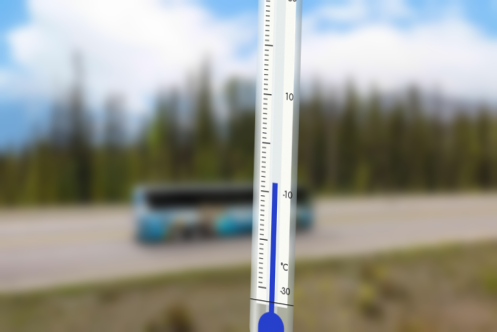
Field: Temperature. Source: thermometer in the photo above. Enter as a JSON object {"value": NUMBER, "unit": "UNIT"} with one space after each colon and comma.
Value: {"value": -8, "unit": "°C"}
